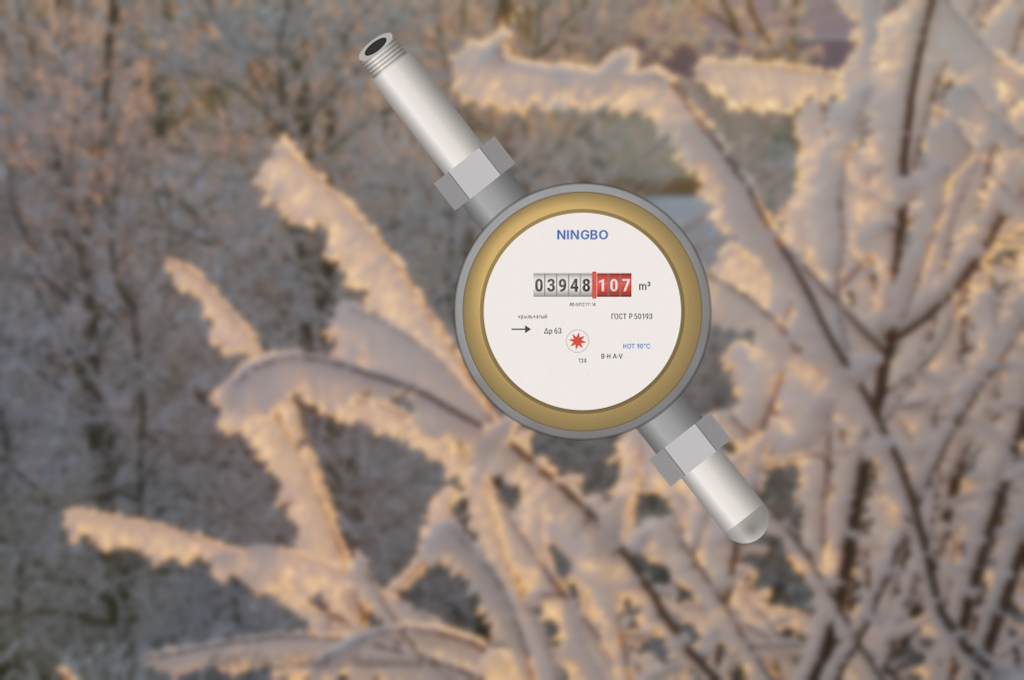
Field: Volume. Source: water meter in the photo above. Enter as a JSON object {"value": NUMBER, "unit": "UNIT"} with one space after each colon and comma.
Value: {"value": 3948.107, "unit": "m³"}
